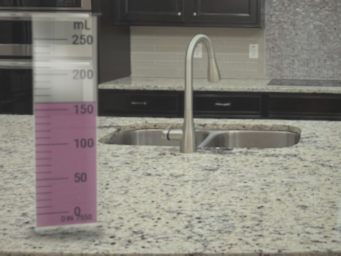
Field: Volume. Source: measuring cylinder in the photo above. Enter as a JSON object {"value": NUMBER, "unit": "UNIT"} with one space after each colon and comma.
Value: {"value": 160, "unit": "mL"}
